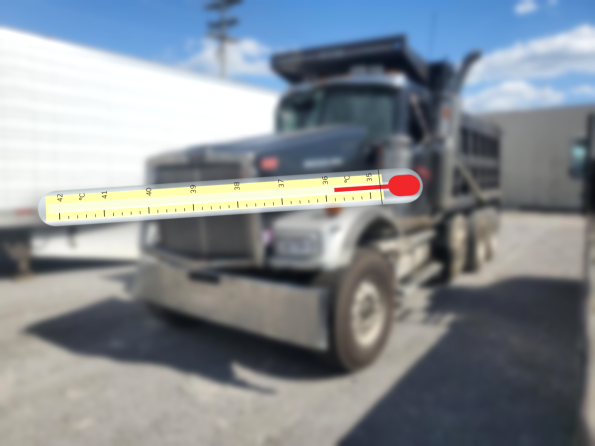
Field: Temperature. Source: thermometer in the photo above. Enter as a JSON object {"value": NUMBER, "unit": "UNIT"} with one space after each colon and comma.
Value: {"value": 35.8, "unit": "°C"}
